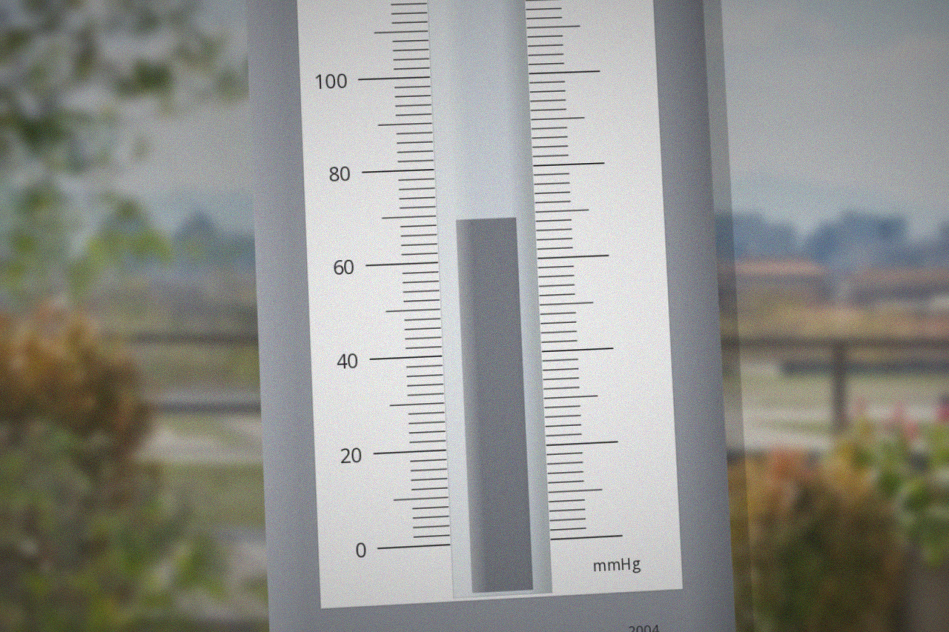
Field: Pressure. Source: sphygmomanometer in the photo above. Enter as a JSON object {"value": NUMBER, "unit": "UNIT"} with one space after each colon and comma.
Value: {"value": 69, "unit": "mmHg"}
